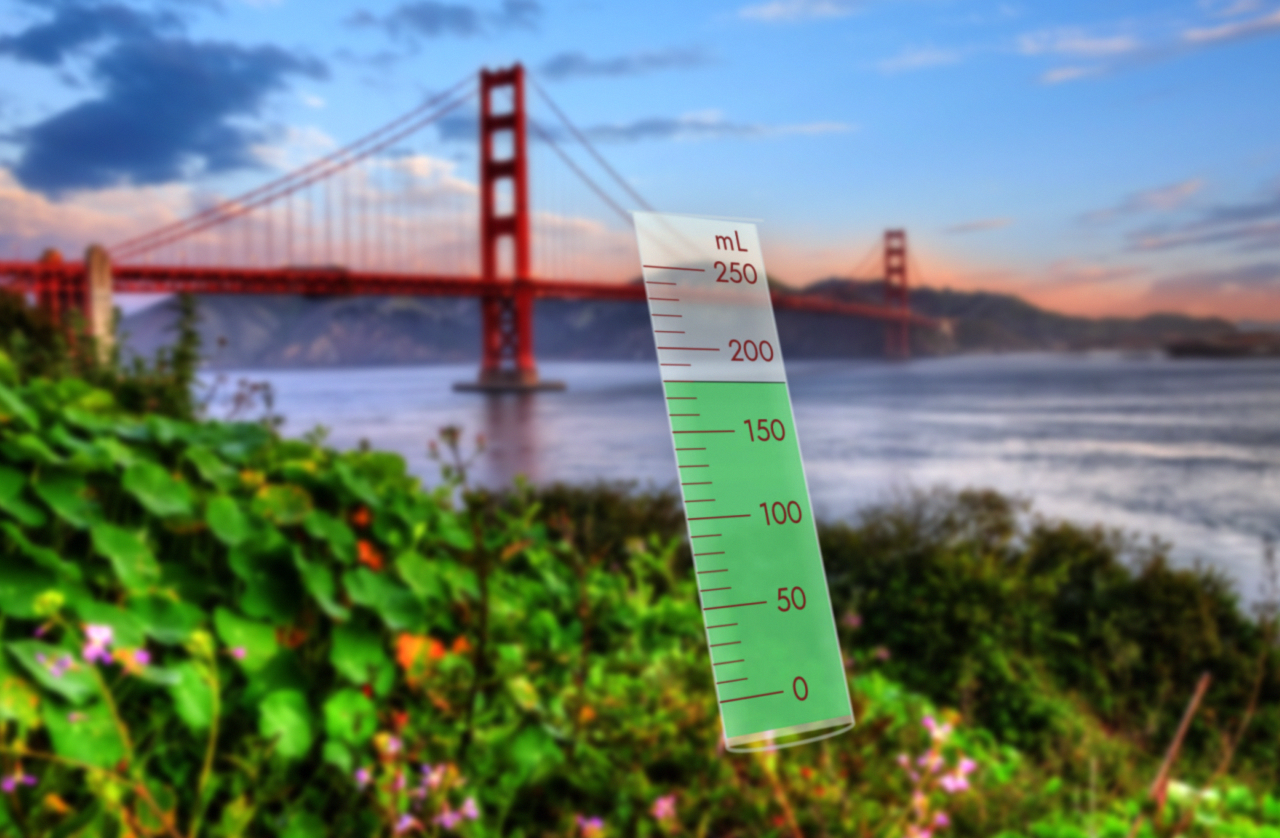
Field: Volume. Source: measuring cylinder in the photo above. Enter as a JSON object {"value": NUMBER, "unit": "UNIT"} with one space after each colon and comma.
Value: {"value": 180, "unit": "mL"}
